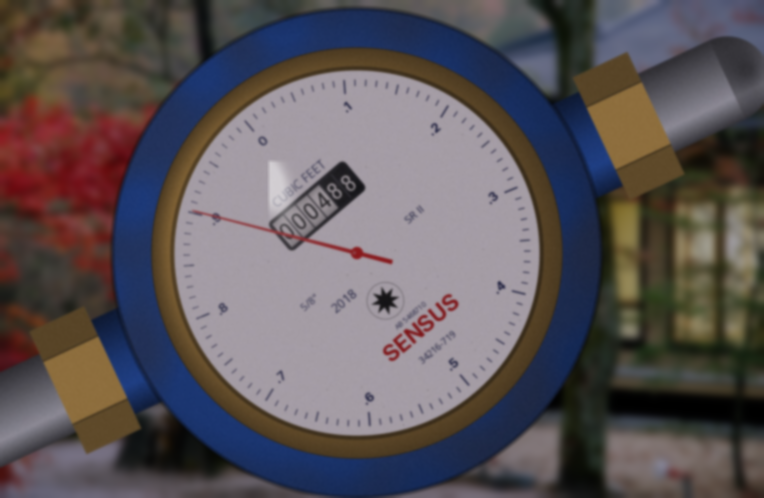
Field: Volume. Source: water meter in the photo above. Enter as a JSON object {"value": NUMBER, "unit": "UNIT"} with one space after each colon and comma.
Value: {"value": 487.90, "unit": "ft³"}
